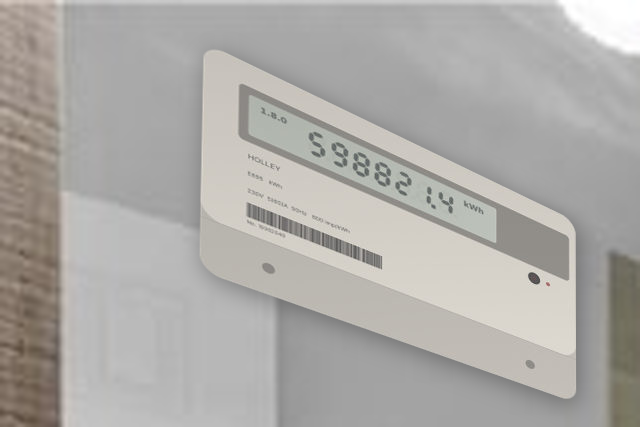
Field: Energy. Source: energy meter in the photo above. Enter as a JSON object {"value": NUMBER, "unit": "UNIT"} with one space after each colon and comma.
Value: {"value": 598821.4, "unit": "kWh"}
